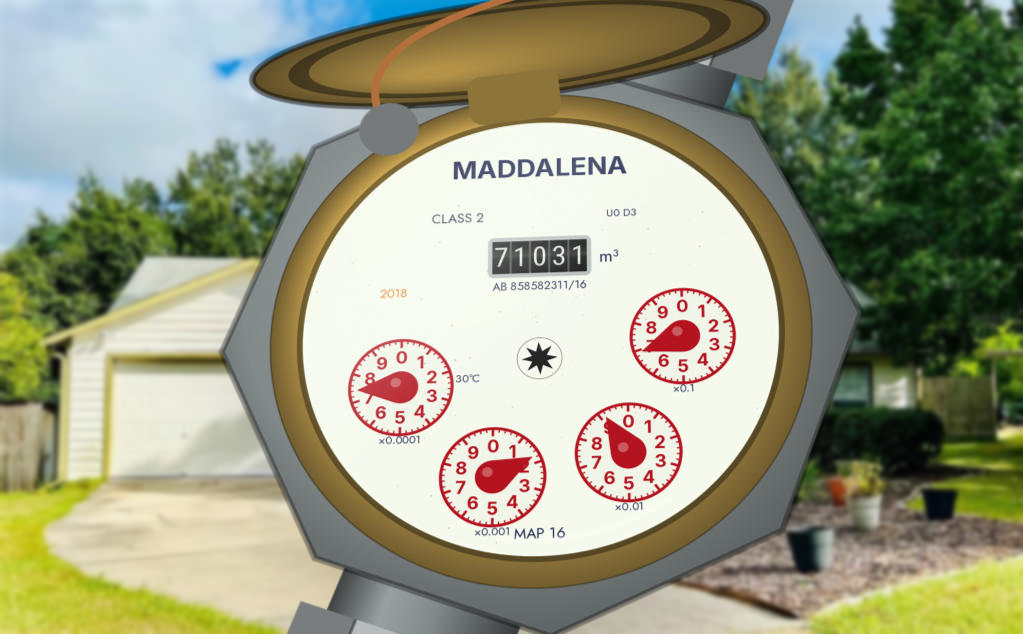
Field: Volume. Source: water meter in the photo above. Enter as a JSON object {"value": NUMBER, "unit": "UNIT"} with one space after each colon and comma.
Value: {"value": 71031.6917, "unit": "m³"}
